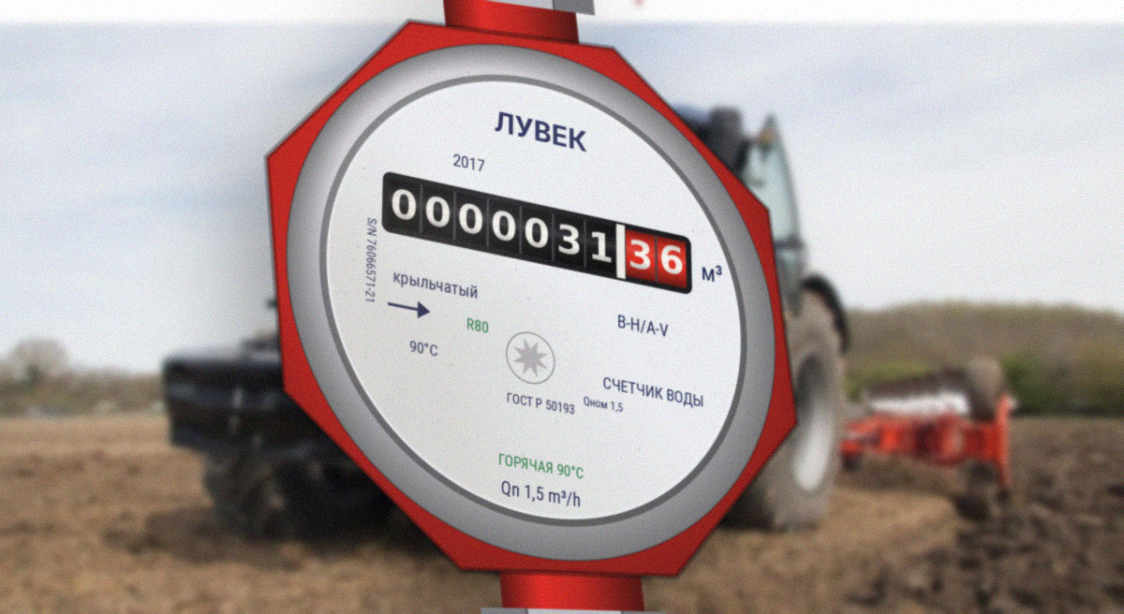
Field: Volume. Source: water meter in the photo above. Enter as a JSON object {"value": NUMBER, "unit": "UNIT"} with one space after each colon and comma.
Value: {"value": 31.36, "unit": "m³"}
